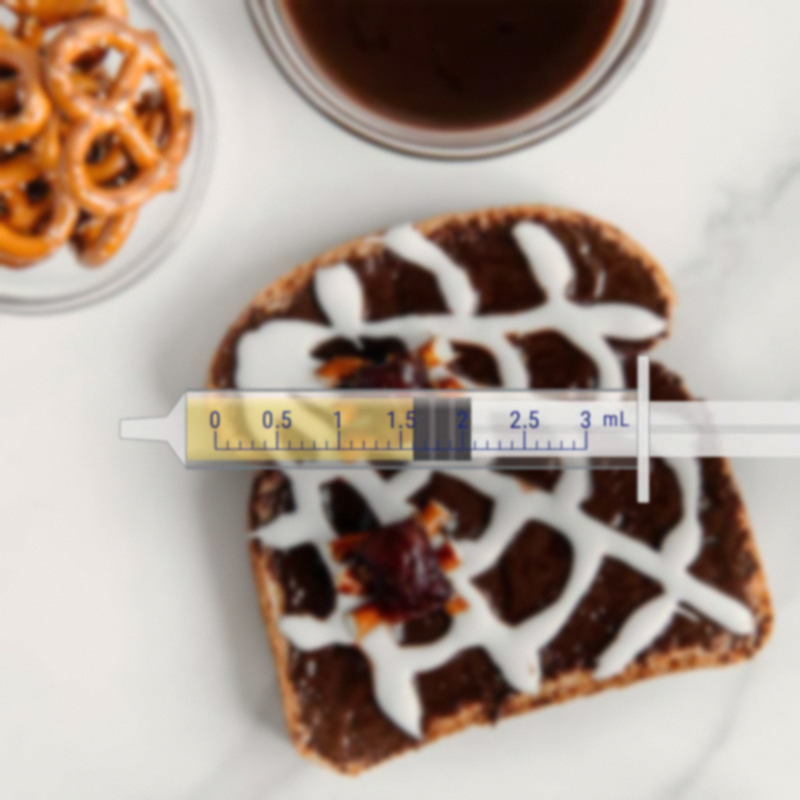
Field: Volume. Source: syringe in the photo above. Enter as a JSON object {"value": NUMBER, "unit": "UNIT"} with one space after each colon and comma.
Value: {"value": 1.6, "unit": "mL"}
